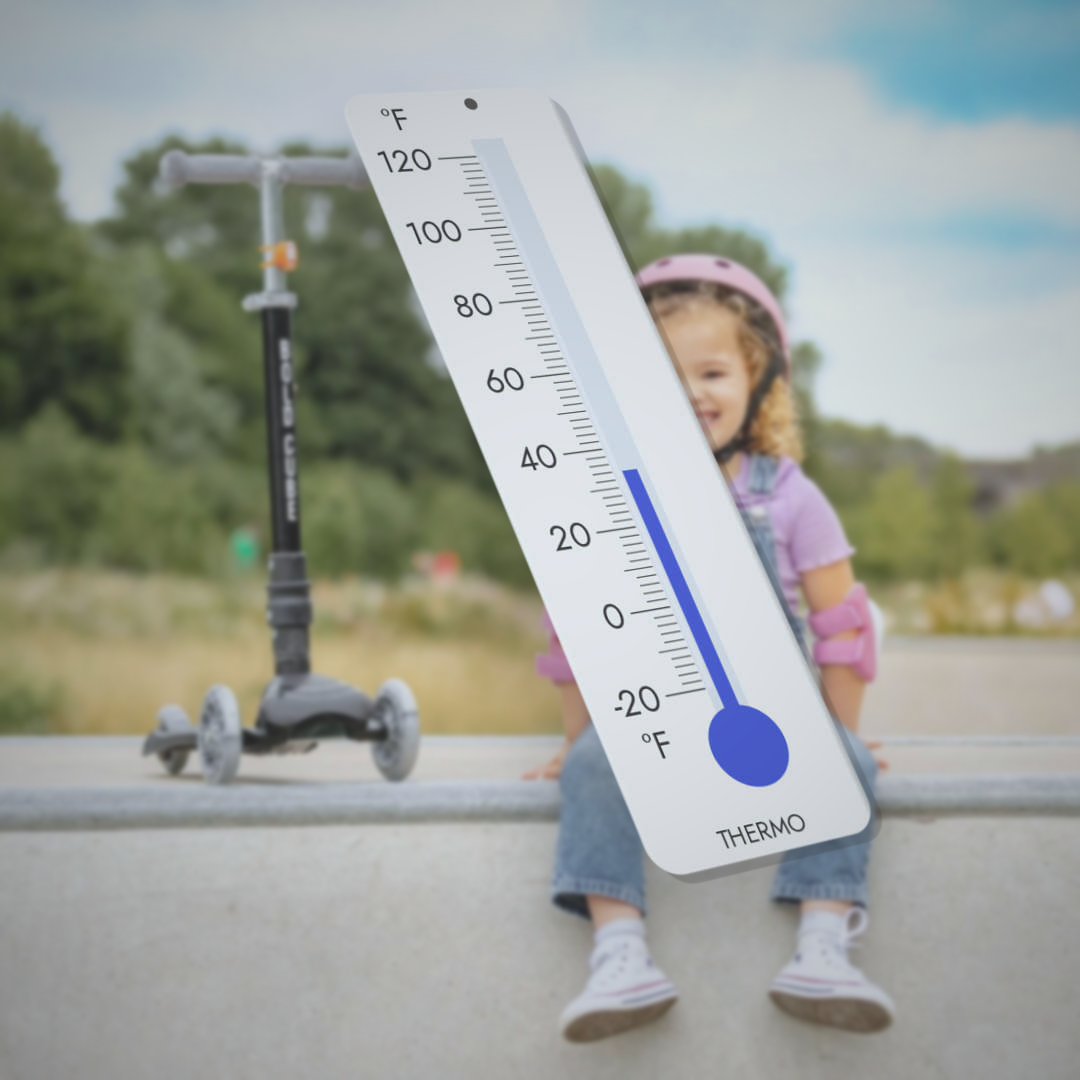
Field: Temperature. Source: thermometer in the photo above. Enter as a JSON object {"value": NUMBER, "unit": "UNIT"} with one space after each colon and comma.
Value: {"value": 34, "unit": "°F"}
